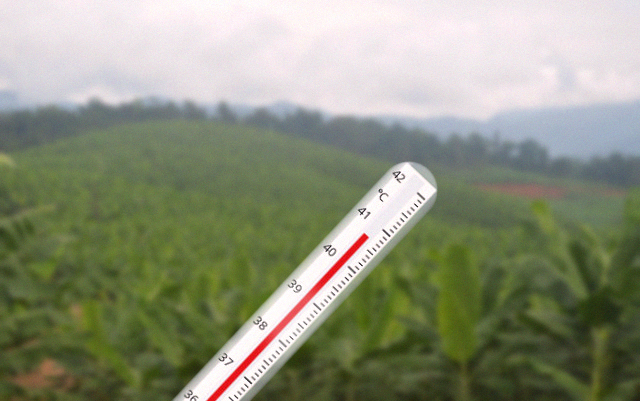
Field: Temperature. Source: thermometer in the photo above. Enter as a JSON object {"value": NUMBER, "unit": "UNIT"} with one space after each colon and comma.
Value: {"value": 40.7, "unit": "°C"}
